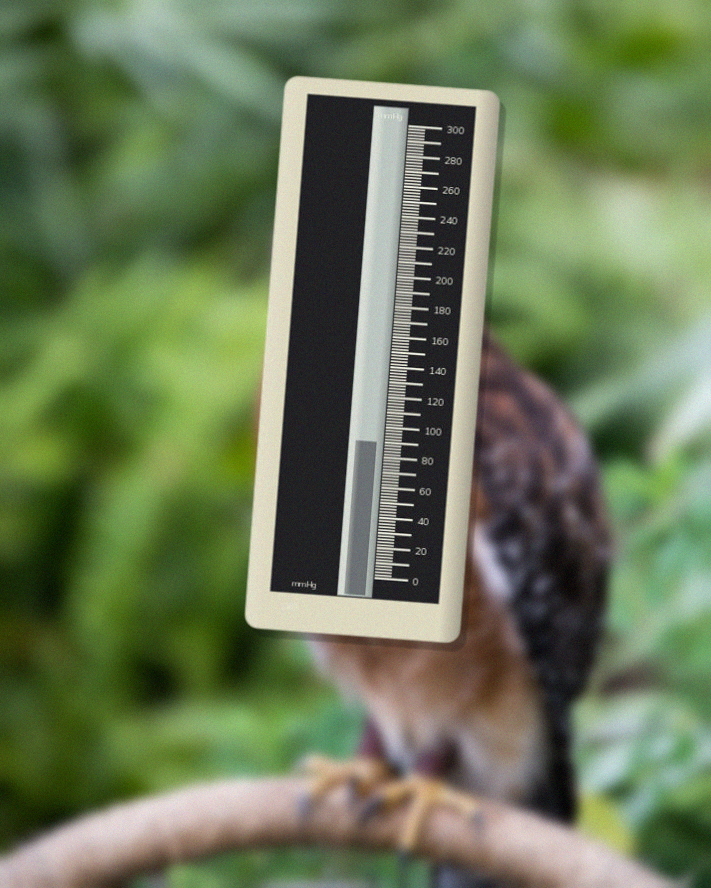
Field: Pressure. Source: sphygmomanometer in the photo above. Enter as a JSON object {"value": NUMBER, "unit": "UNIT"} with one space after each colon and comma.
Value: {"value": 90, "unit": "mmHg"}
